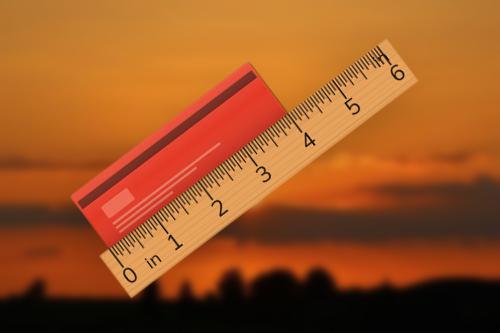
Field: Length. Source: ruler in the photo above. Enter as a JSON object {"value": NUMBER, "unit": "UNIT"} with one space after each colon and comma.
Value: {"value": 4, "unit": "in"}
